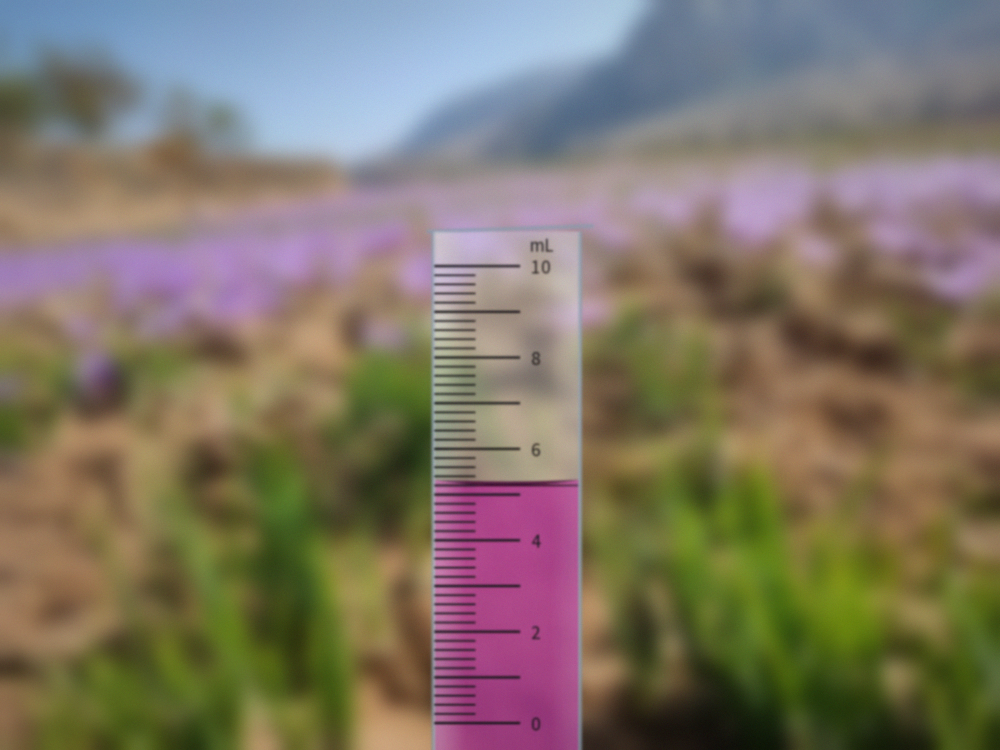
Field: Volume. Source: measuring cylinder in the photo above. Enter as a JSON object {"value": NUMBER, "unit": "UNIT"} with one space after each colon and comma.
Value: {"value": 5.2, "unit": "mL"}
